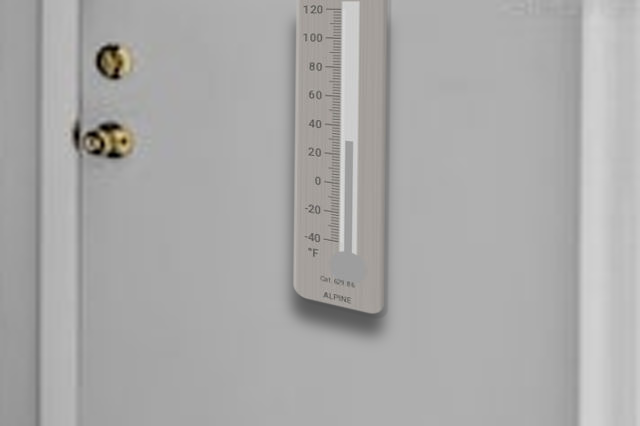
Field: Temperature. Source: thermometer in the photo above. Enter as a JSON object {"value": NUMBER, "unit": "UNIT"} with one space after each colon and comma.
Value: {"value": 30, "unit": "°F"}
